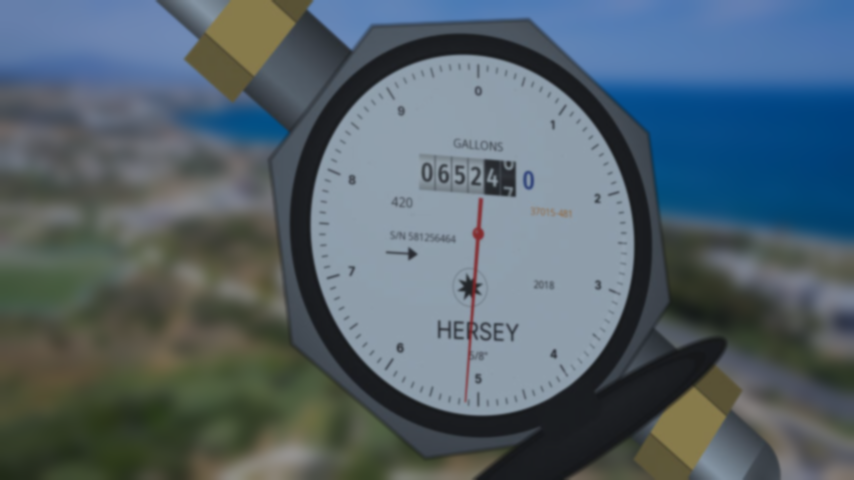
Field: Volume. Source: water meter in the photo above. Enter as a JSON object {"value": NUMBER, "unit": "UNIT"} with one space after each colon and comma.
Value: {"value": 652465.1, "unit": "gal"}
